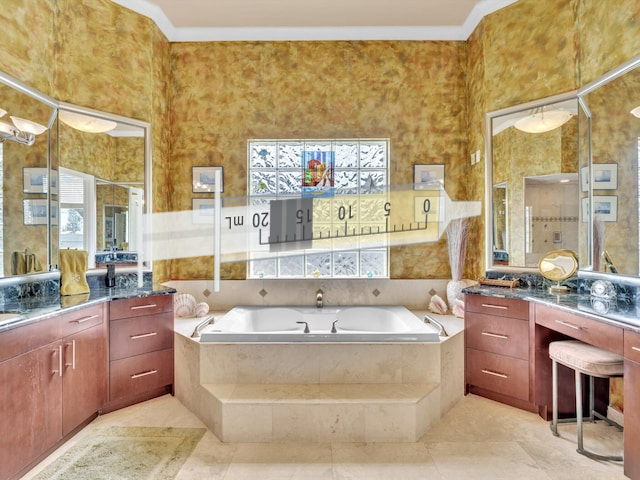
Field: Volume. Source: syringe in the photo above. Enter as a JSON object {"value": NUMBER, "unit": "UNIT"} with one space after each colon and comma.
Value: {"value": 14, "unit": "mL"}
